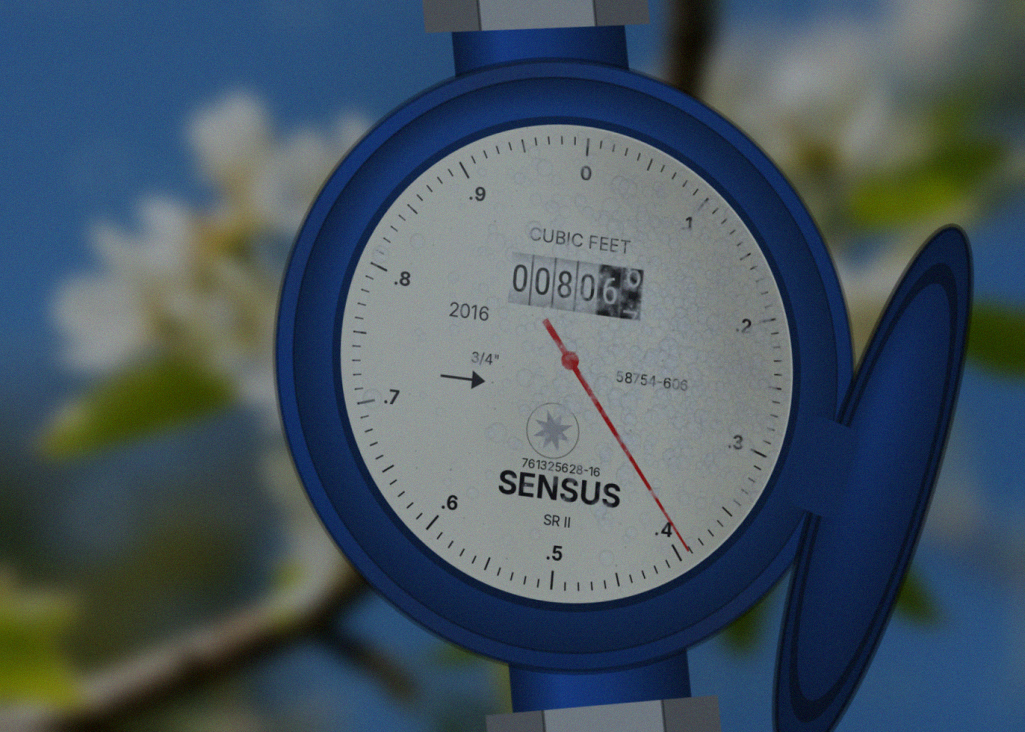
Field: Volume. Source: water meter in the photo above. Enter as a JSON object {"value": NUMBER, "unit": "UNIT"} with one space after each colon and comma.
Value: {"value": 8066.39, "unit": "ft³"}
